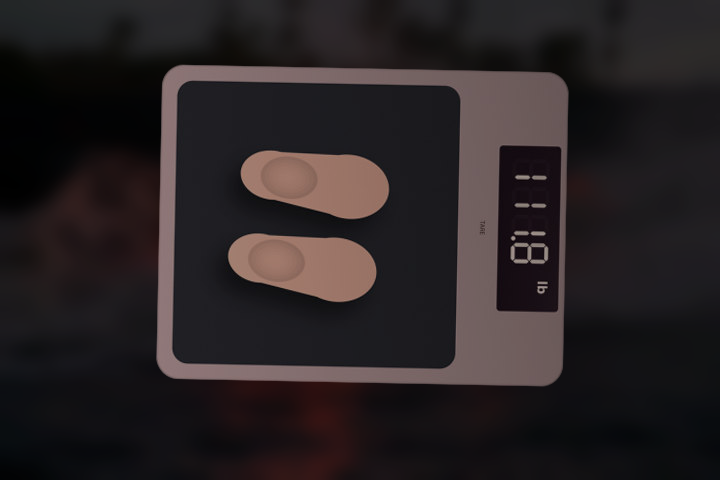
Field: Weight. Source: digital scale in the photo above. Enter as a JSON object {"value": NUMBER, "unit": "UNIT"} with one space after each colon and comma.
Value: {"value": 111.8, "unit": "lb"}
